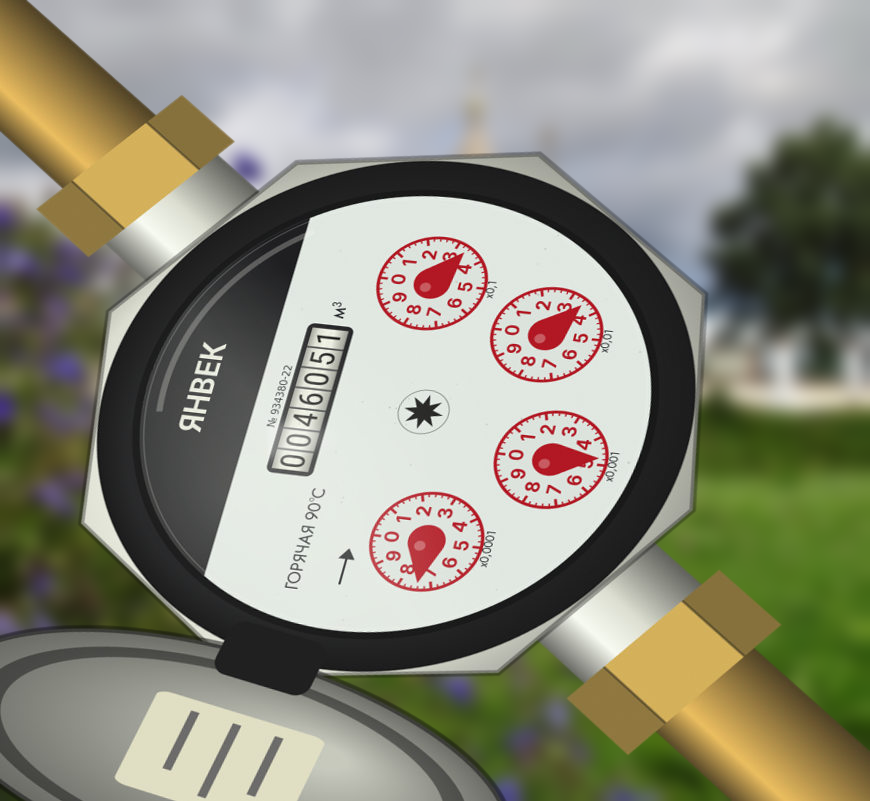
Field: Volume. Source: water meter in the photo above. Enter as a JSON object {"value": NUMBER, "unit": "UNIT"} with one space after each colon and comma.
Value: {"value": 46051.3347, "unit": "m³"}
